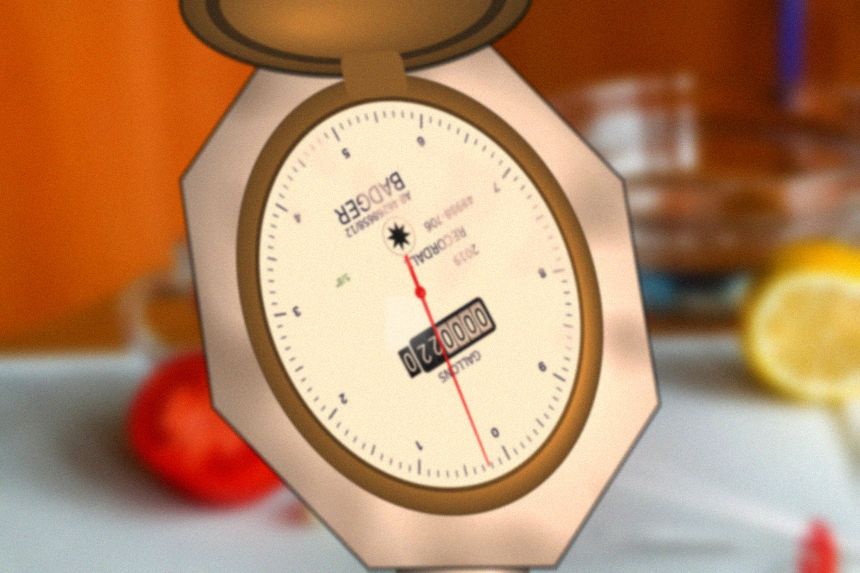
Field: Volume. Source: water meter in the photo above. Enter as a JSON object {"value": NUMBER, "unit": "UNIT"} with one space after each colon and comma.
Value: {"value": 220.2, "unit": "gal"}
